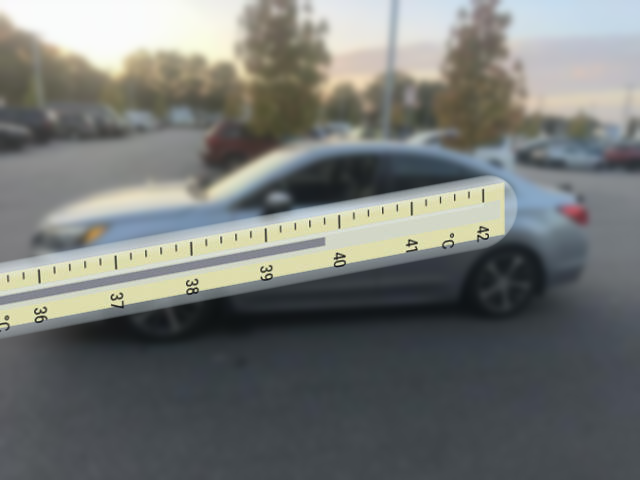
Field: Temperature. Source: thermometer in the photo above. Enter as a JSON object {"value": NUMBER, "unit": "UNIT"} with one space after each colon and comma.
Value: {"value": 39.8, "unit": "°C"}
